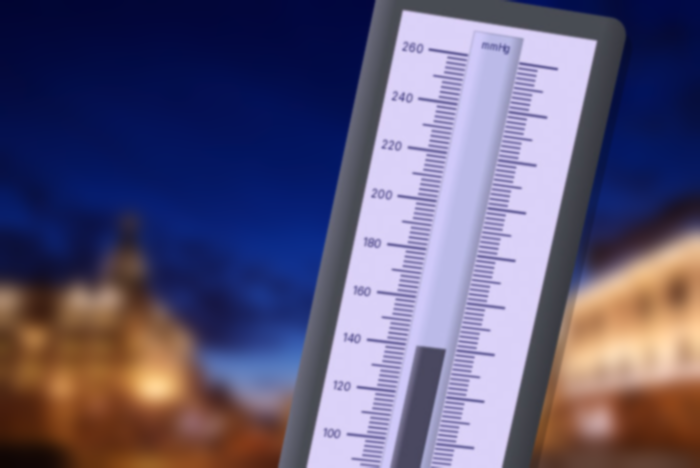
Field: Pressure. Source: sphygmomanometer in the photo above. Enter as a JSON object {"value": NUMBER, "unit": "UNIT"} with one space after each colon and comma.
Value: {"value": 140, "unit": "mmHg"}
